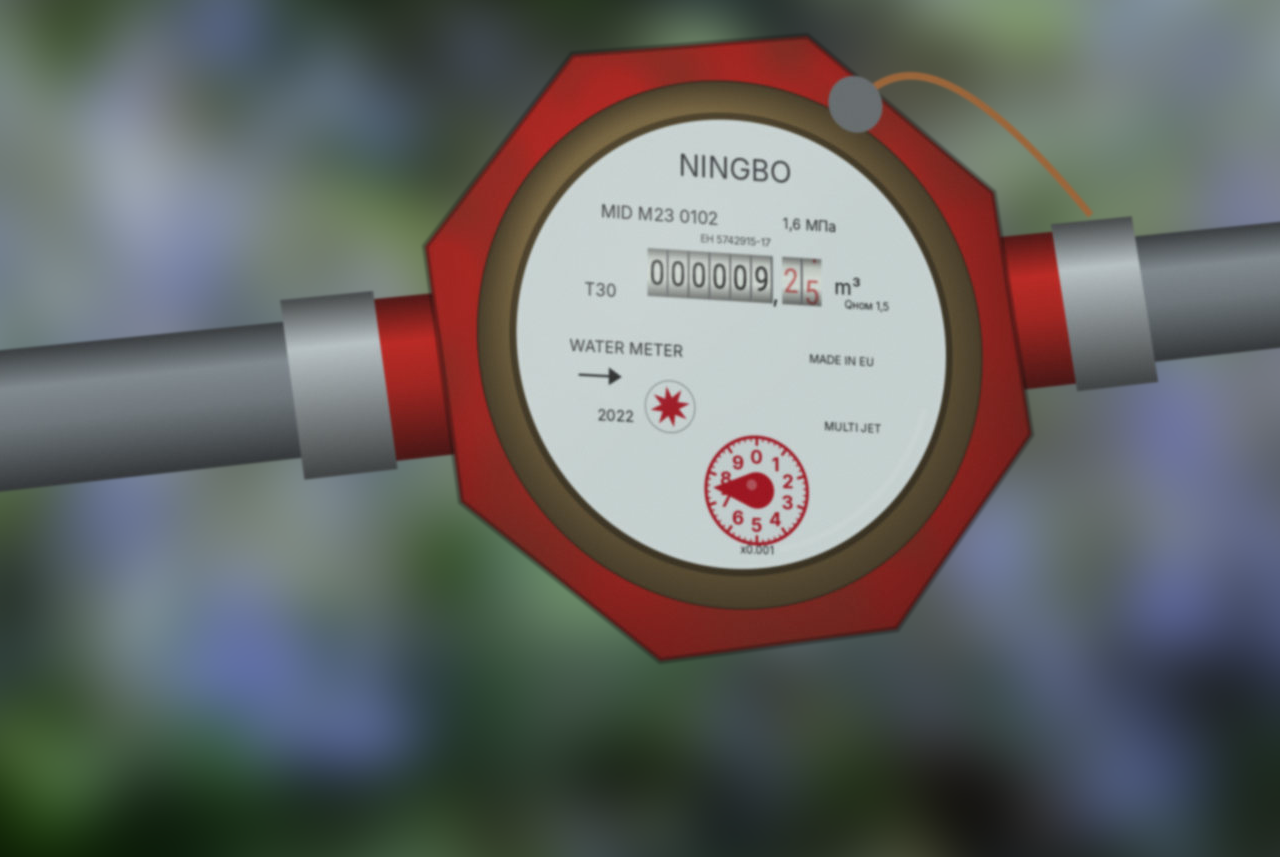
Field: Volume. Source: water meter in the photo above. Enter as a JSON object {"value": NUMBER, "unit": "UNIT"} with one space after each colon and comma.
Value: {"value": 9.247, "unit": "m³"}
